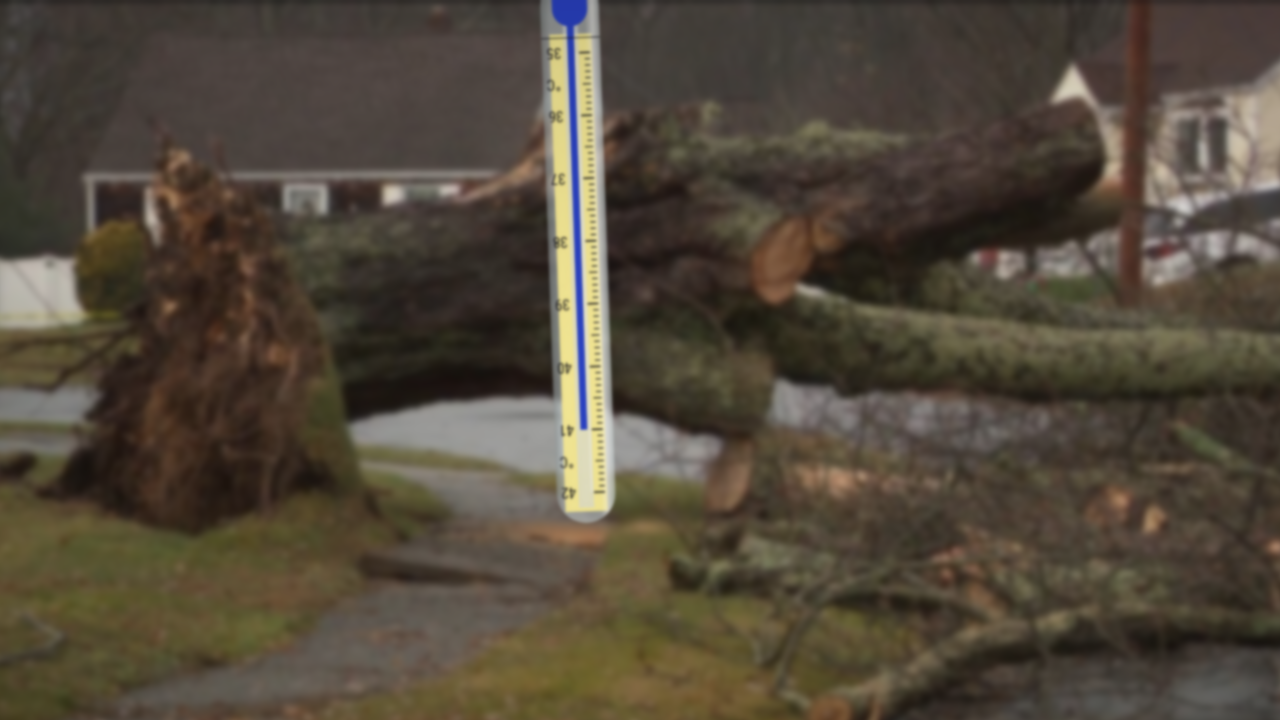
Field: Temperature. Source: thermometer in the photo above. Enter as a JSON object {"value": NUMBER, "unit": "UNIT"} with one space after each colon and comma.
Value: {"value": 41, "unit": "°C"}
